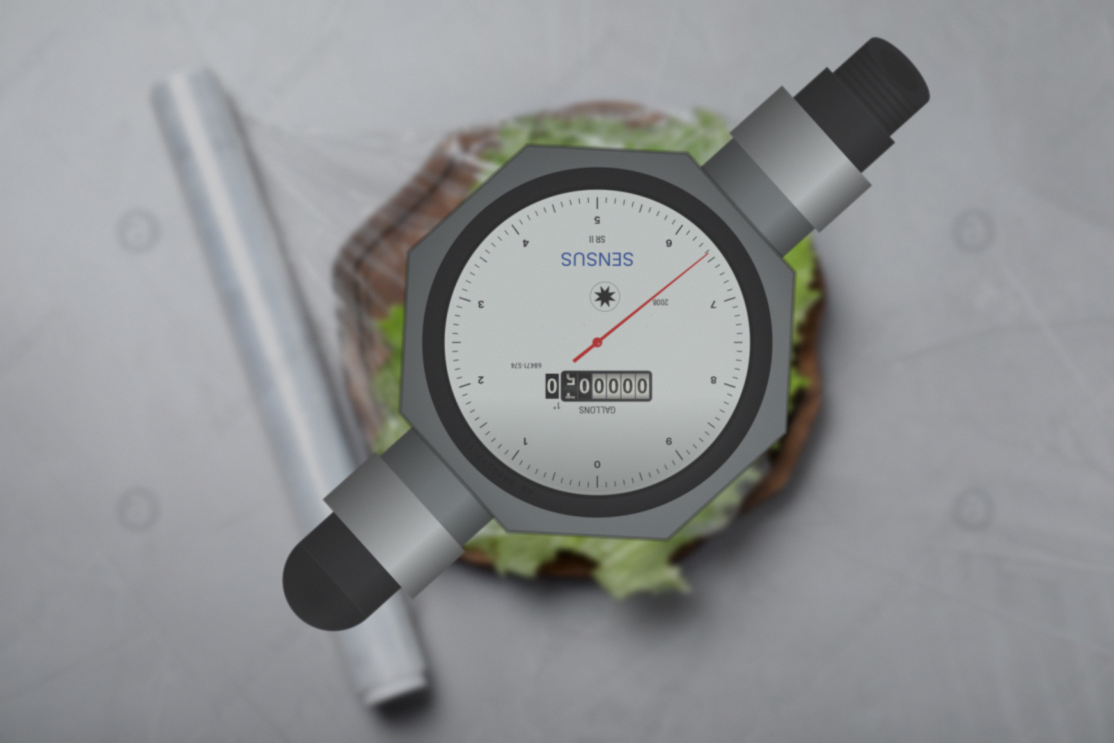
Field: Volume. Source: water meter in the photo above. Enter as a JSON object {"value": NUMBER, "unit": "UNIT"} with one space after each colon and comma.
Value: {"value": 46.4, "unit": "gal"}
